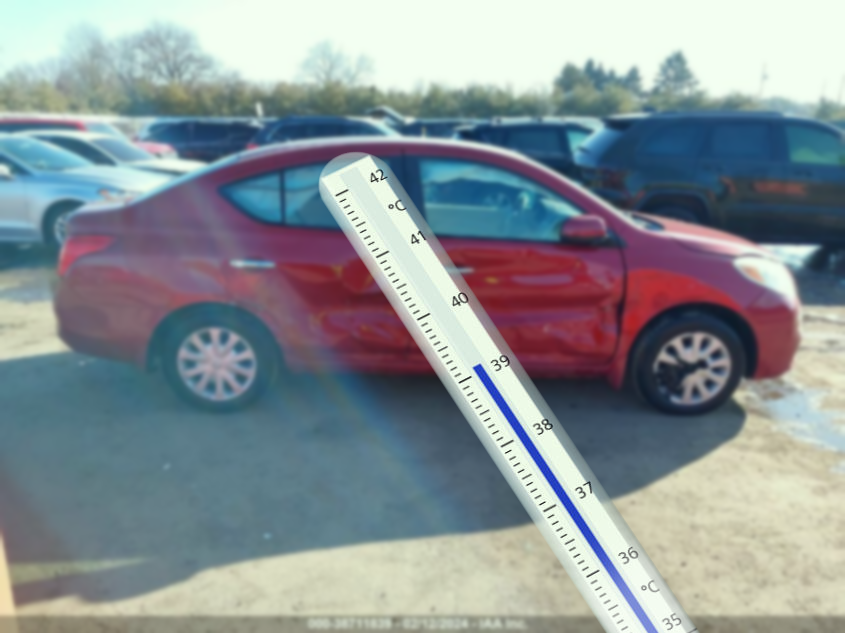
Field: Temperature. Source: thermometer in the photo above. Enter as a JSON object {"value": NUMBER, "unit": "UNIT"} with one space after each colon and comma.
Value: {"value": 39.1, "unit": "°C"}
